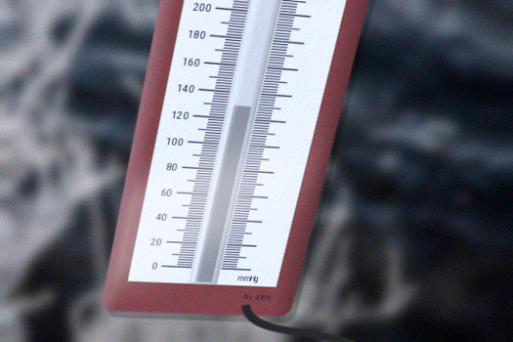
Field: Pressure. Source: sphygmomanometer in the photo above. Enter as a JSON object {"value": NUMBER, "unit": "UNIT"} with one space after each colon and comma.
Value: {"value": 130, "unit": "mmHg"}
